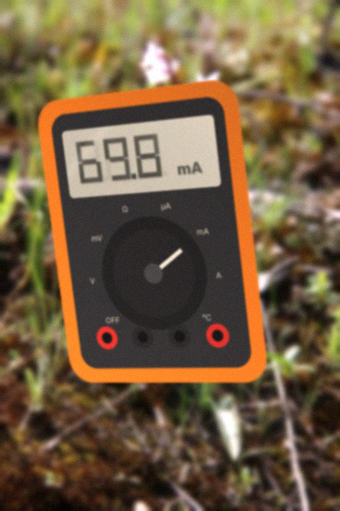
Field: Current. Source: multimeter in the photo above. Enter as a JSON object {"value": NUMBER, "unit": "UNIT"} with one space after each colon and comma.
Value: {"value": 69.8, "unit": "mA"}
